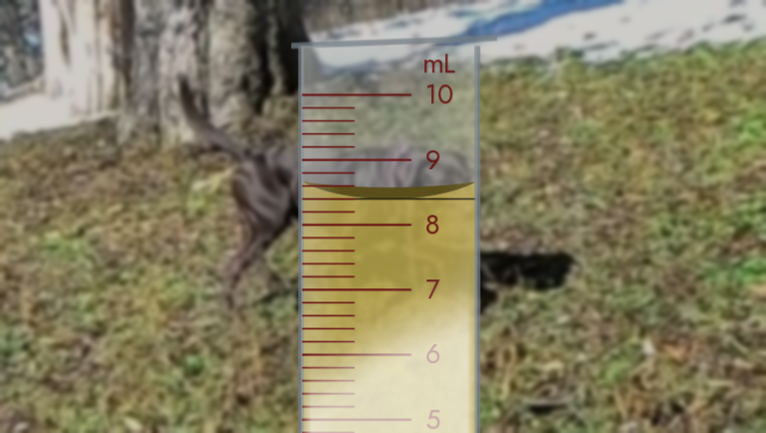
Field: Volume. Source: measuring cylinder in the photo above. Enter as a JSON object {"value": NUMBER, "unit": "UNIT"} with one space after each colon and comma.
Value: {"value": 8.4, "unit": "mL"}
